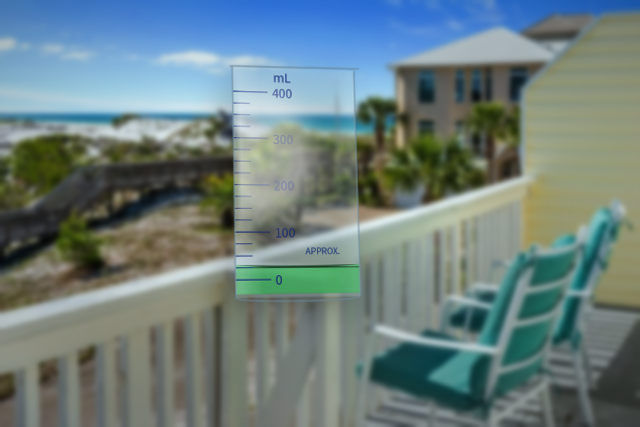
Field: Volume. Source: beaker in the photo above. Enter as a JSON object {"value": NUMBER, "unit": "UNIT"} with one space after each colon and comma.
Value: {"value": 25, "unit": "mL"}
